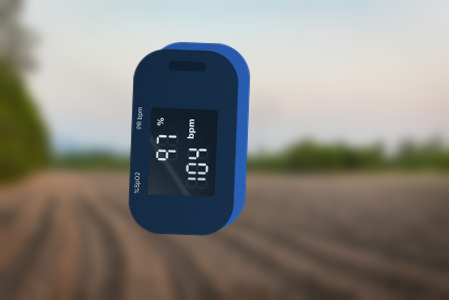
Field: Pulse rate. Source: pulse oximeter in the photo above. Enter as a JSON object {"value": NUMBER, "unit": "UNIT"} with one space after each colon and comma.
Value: {"value": 104, "unit": "bpm"}
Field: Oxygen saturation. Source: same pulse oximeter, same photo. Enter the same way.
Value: {"value": 97, "unit": "%"}
